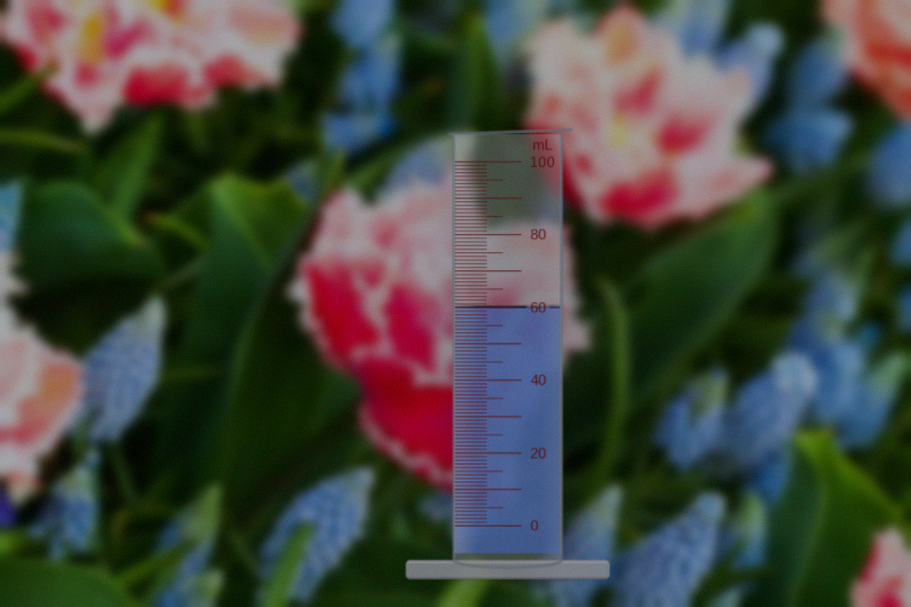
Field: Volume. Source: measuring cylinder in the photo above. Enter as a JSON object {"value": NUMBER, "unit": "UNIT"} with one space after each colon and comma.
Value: {"value": 60, "unit": "mL"}
